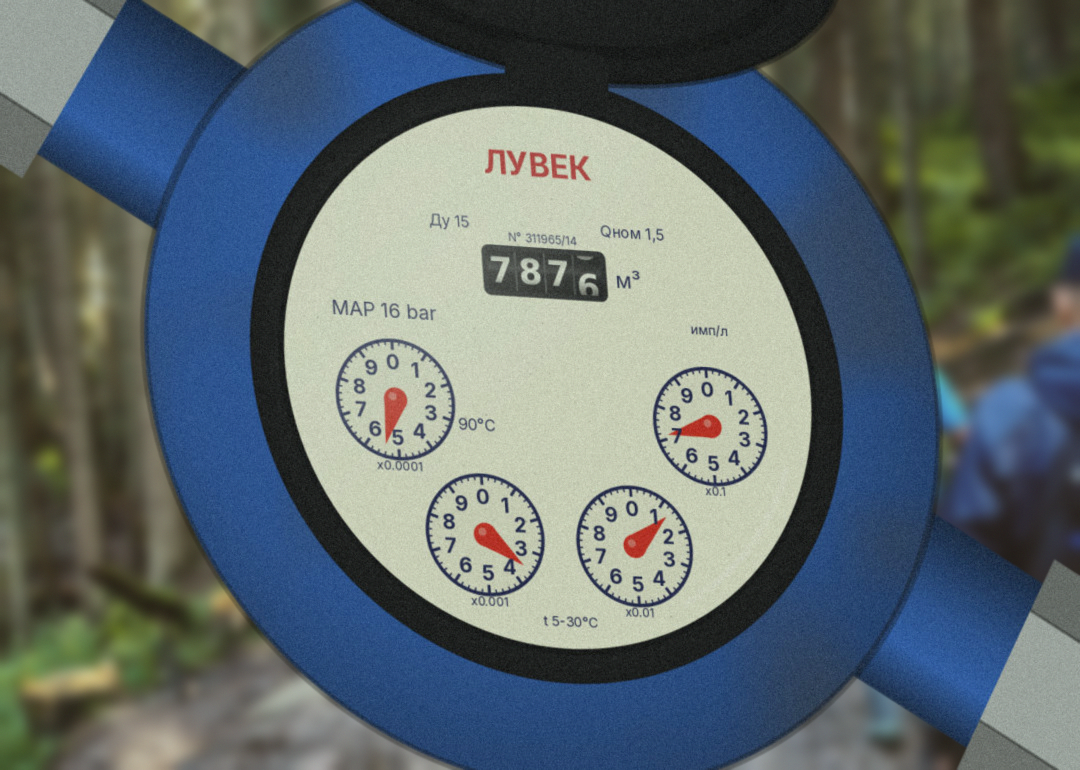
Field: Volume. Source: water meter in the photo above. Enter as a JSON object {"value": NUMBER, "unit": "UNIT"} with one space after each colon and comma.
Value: {"value": 7875.7135, "unit": "m³"}
